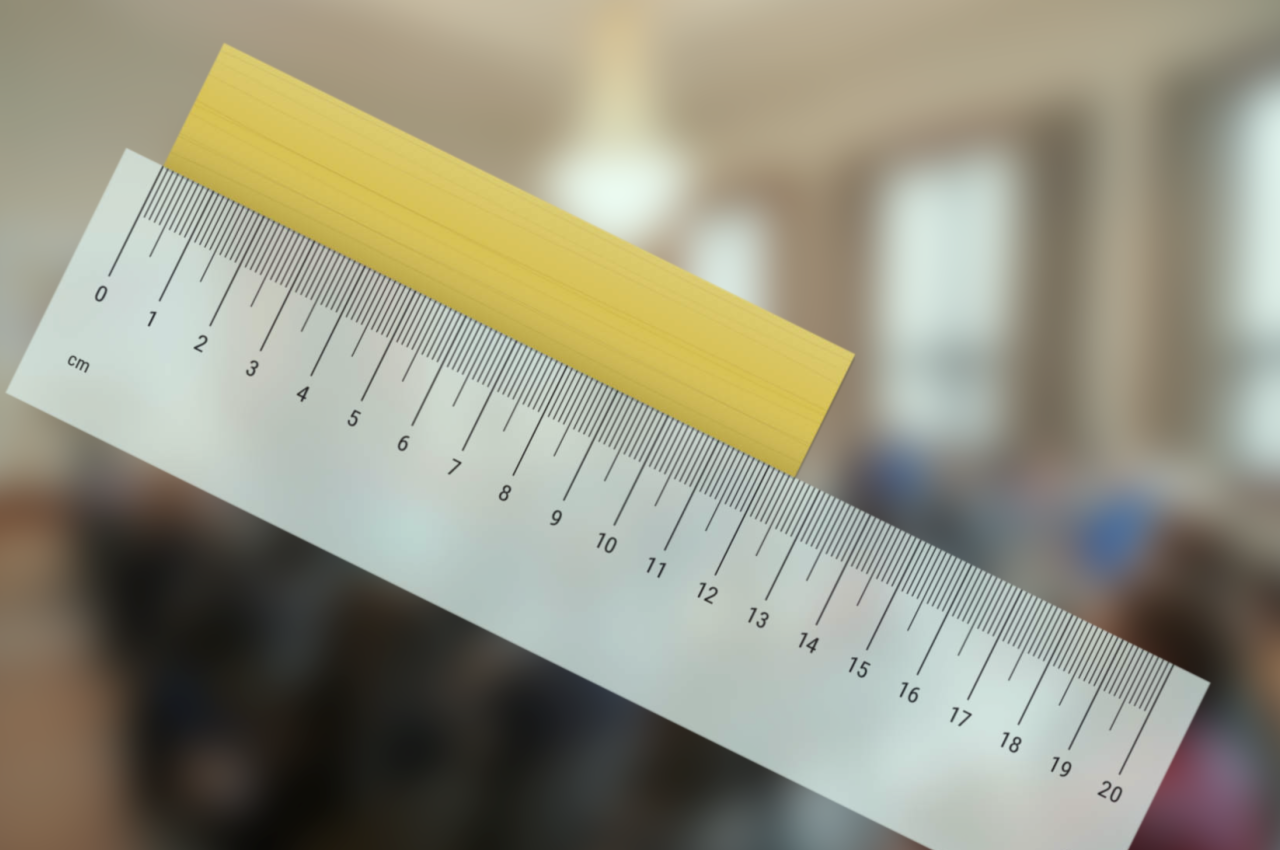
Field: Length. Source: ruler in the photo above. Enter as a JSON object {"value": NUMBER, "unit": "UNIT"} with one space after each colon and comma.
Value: {"value": 12.5, "unit": "cm"}
